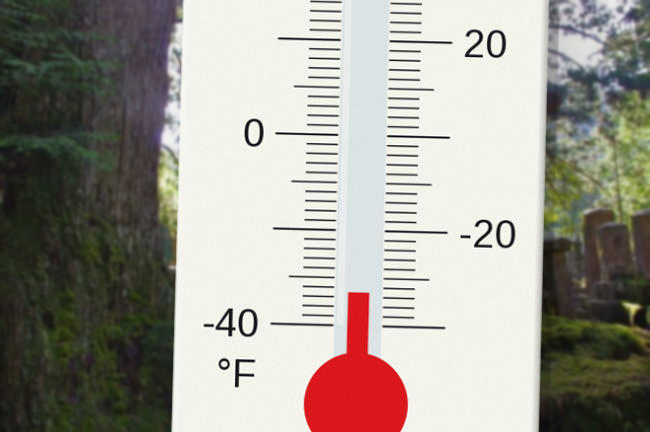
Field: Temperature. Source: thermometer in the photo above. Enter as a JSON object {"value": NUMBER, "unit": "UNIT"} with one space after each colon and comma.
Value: {"value": -33, "unit": "°F"}
